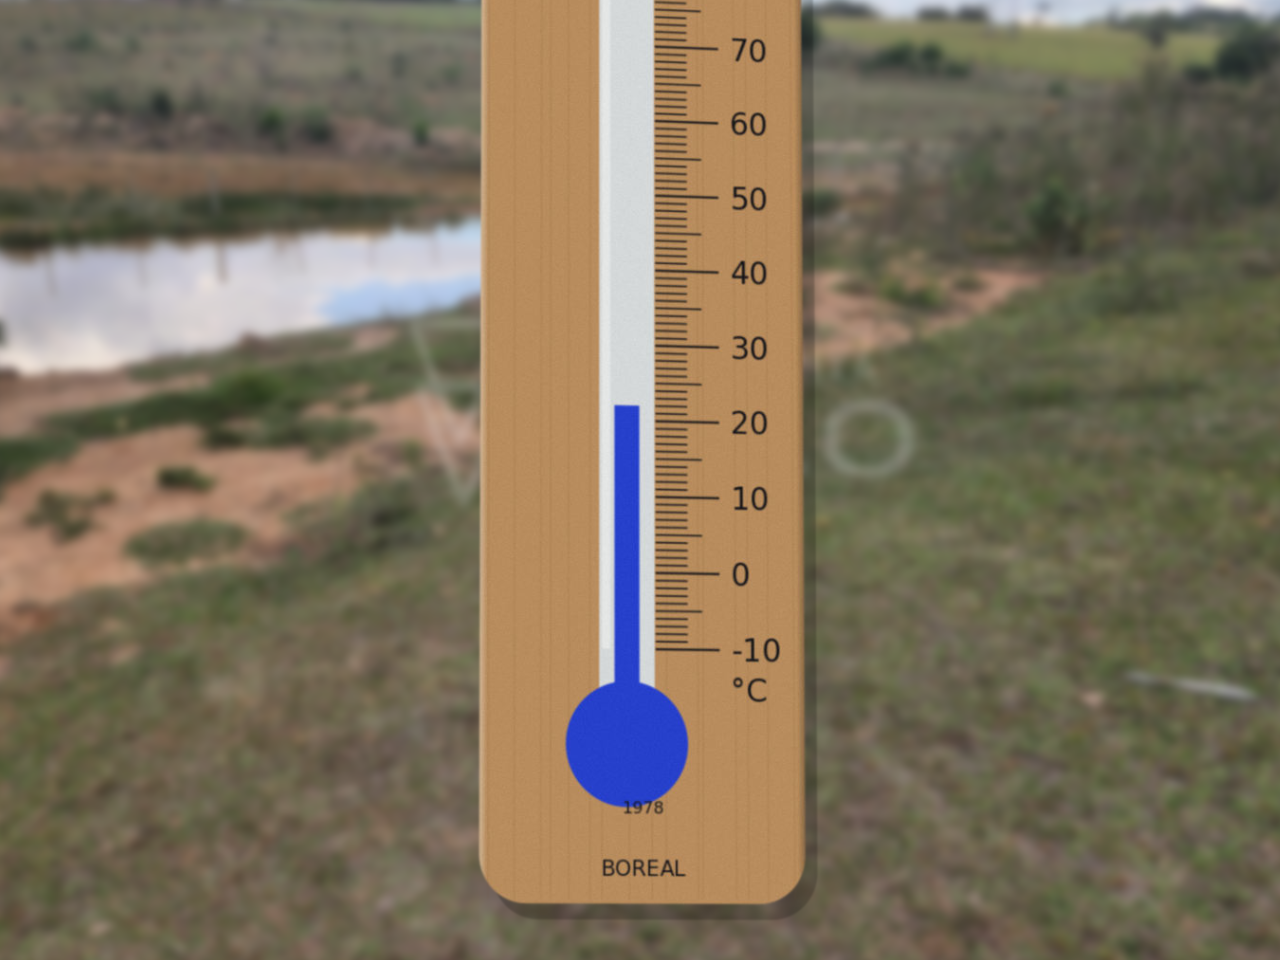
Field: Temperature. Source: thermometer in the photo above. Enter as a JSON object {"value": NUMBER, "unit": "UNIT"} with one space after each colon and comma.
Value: {"value": 22, "unit": "°C"}
